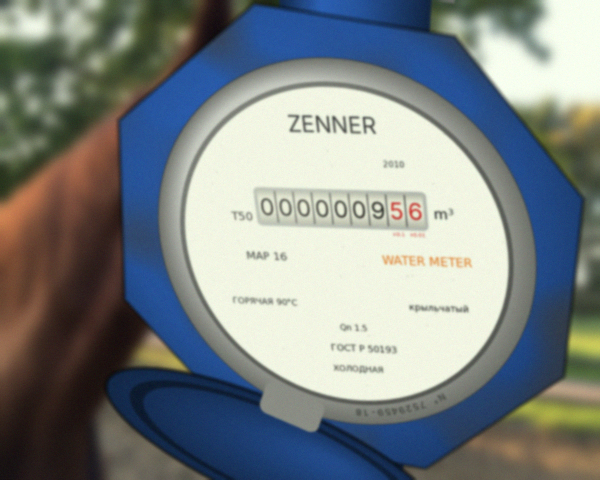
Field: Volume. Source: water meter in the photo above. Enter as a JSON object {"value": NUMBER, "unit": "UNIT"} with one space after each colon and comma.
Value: {"value": 9.56, "unit": "m³"}
